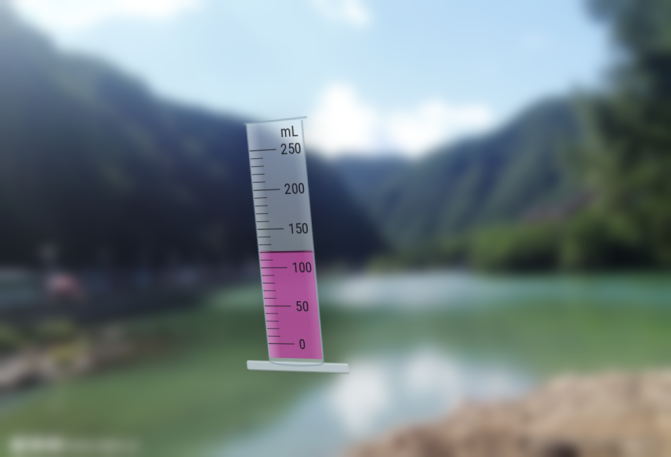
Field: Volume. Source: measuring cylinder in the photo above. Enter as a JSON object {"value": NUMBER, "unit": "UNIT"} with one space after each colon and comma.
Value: {"value": 120, "unit": "mL"}
